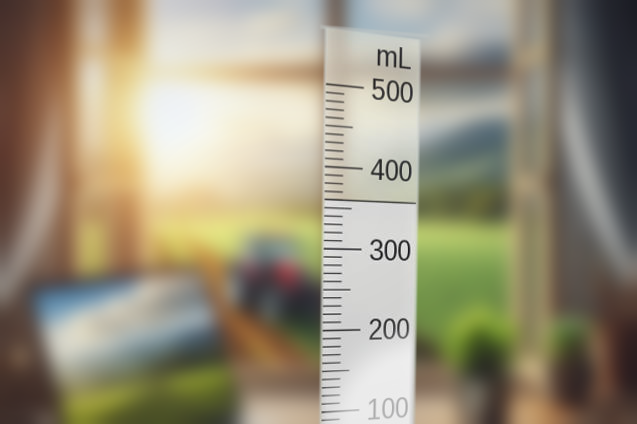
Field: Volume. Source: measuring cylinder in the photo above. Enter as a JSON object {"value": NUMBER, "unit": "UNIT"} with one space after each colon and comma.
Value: {"value": 360, "unit": "mL"}
